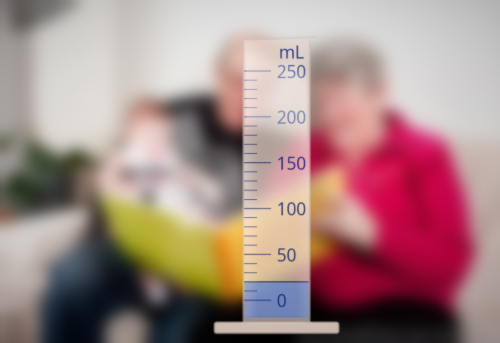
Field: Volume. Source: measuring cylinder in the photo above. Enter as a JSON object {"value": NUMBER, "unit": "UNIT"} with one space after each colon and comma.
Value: {"value": 20, "unit": "mL"}
